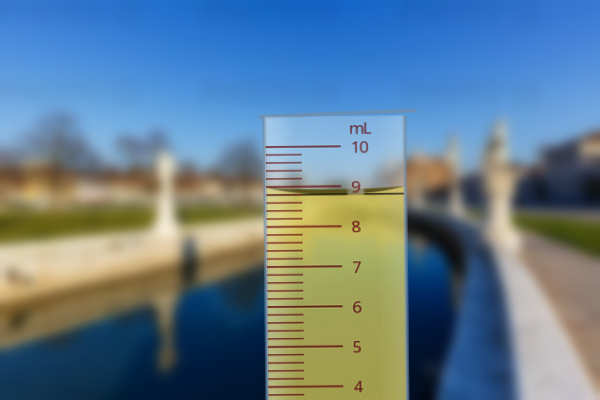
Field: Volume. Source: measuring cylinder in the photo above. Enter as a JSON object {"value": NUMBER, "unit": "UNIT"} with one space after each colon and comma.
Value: {"value": 8.8, "unit": "mL"}
